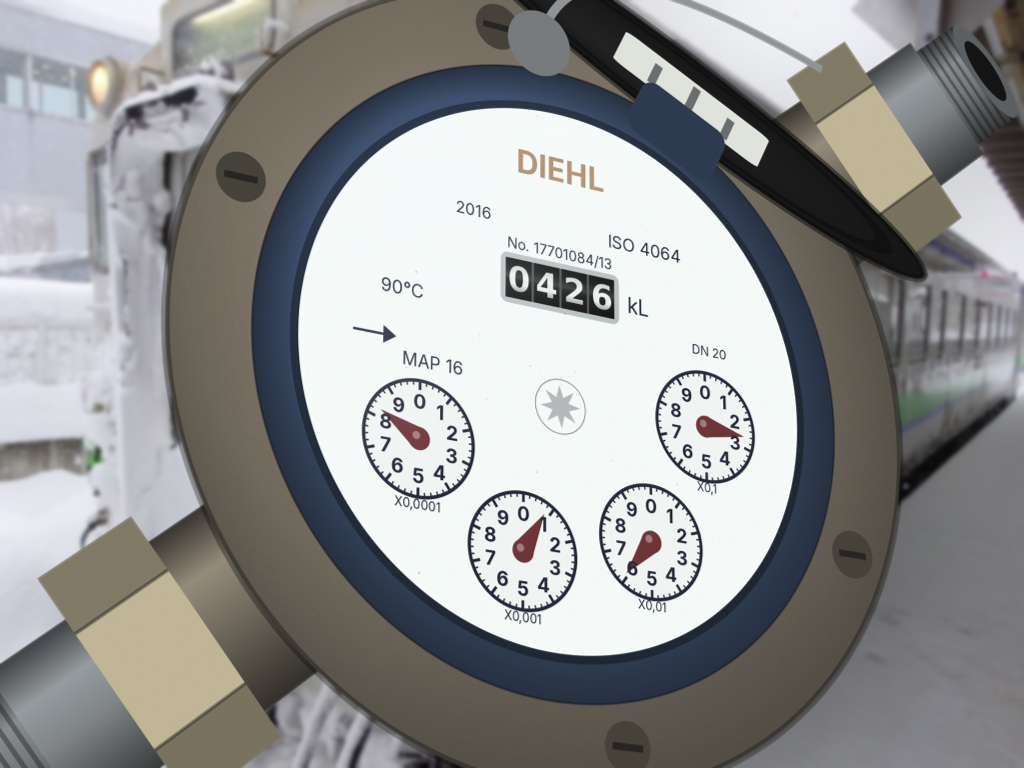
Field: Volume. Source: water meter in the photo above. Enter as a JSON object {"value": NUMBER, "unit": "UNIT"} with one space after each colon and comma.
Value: {"value": 426.2608, "unit": "kL"}
